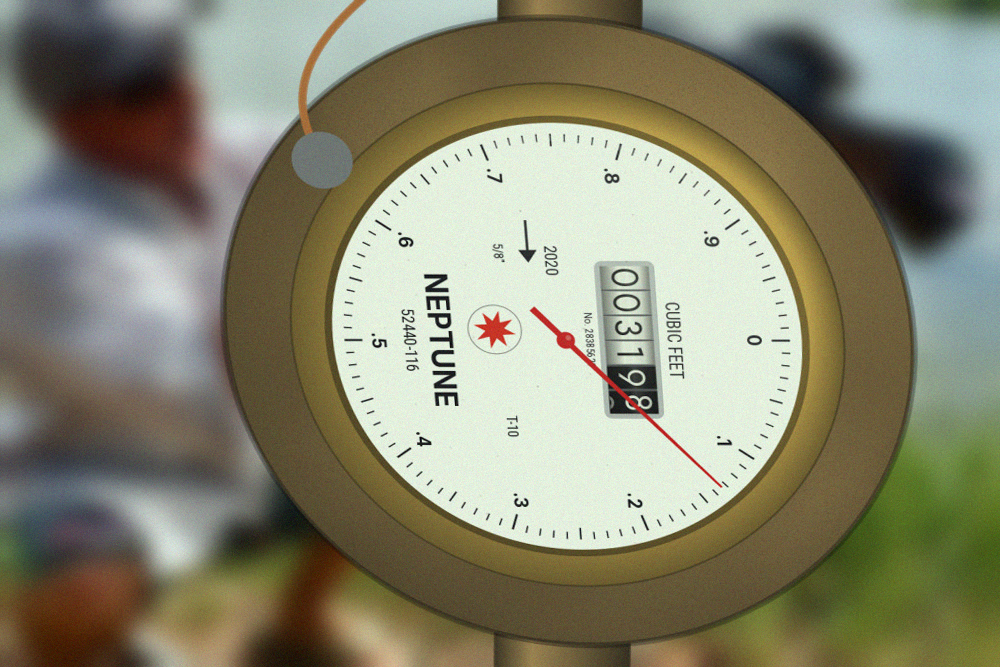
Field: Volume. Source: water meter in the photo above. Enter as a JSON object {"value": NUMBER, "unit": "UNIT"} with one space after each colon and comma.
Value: {"value": 3198.13, "unit": "ft³"}
